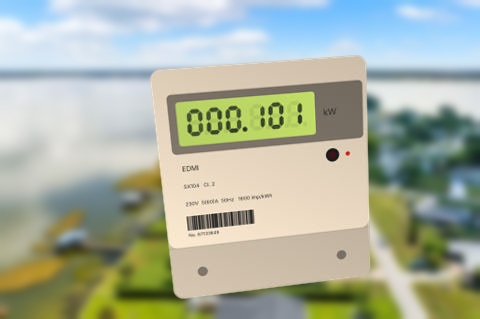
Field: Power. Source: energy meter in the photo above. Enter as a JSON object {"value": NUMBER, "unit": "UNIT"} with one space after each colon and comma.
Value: {"value": 0.101, "unit": "kW"}
